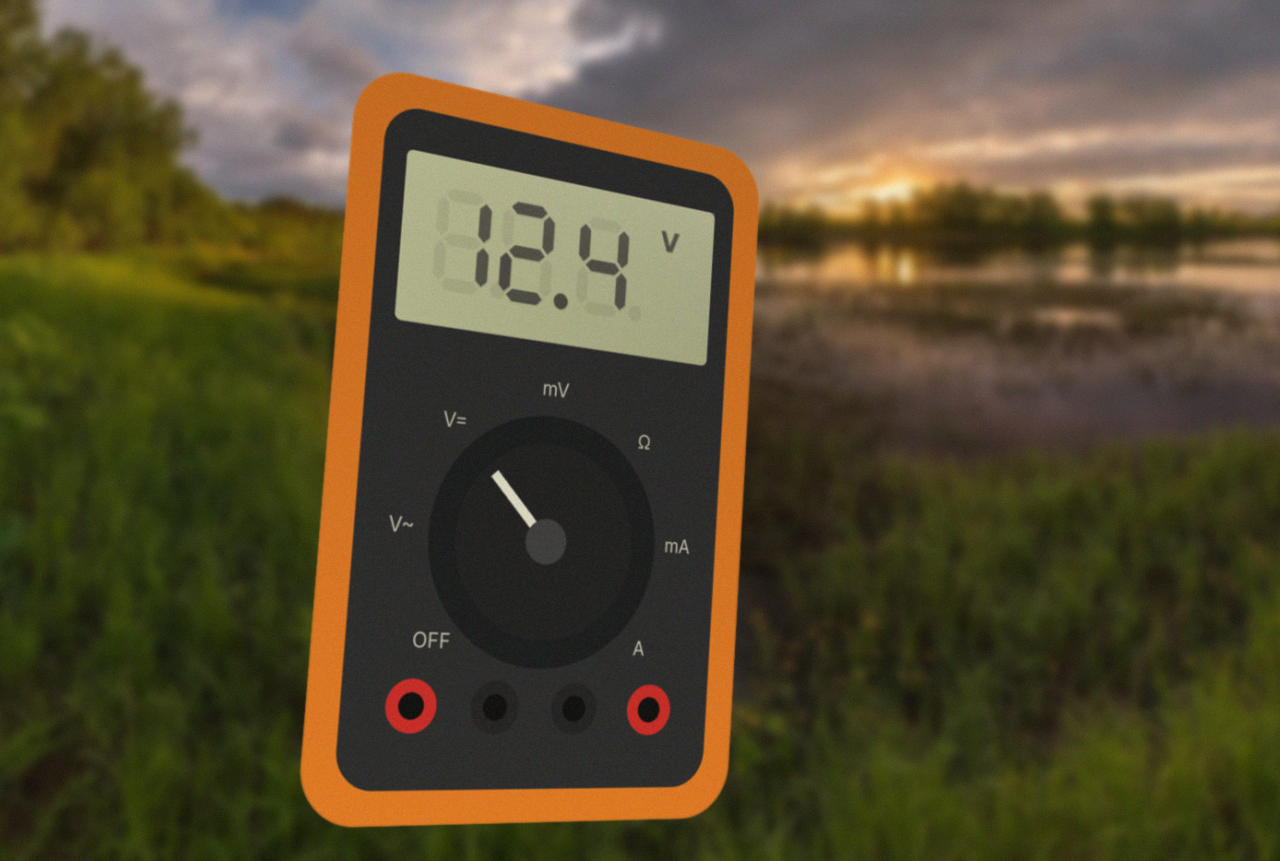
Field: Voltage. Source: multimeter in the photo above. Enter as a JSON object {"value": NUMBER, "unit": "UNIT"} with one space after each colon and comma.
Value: {"value": 12.4, "unit": "V"}
